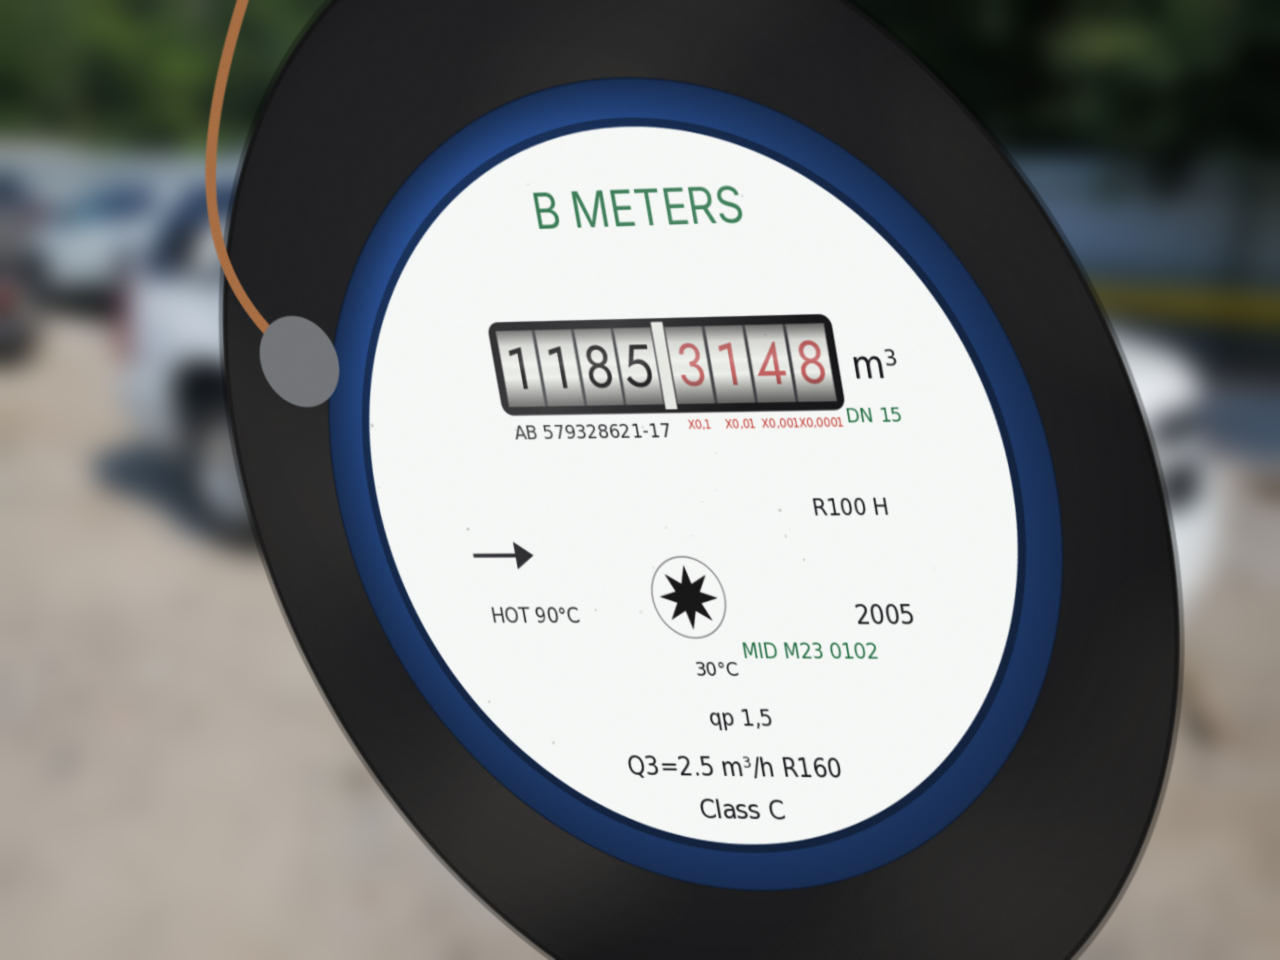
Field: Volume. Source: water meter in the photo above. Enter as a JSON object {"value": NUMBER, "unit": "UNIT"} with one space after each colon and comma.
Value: {"value": 1185.3148, "unit": "m³"}
